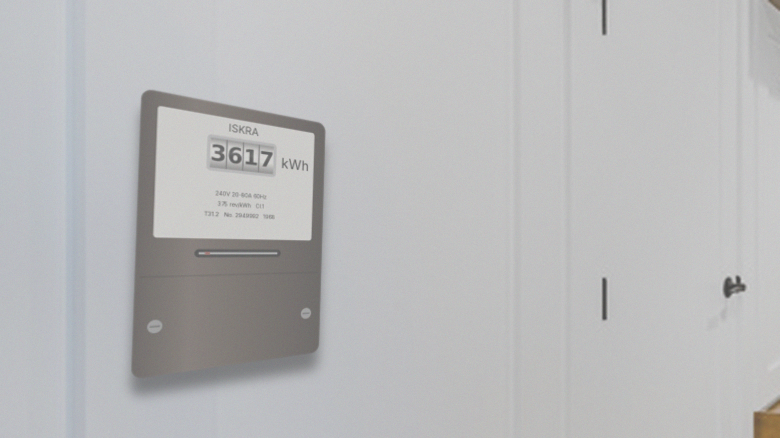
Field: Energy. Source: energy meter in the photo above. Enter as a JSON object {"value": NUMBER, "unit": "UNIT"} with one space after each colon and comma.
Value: {"value": 3617, "unit": "kWh"}
